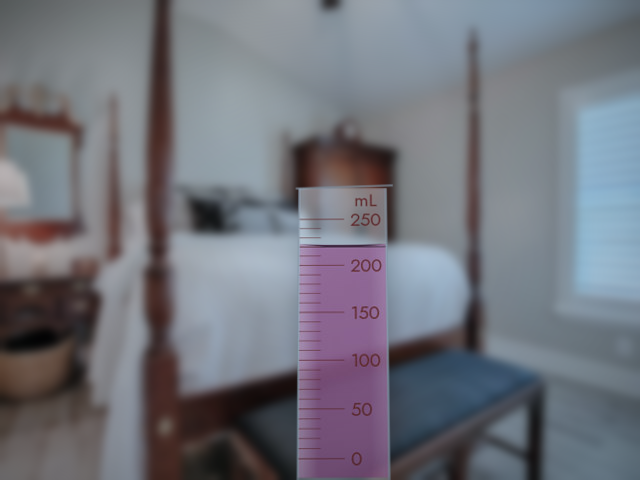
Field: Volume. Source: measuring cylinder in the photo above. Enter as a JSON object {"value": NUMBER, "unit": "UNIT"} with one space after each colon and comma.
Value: {"value": 220, "unit": "mL"}
